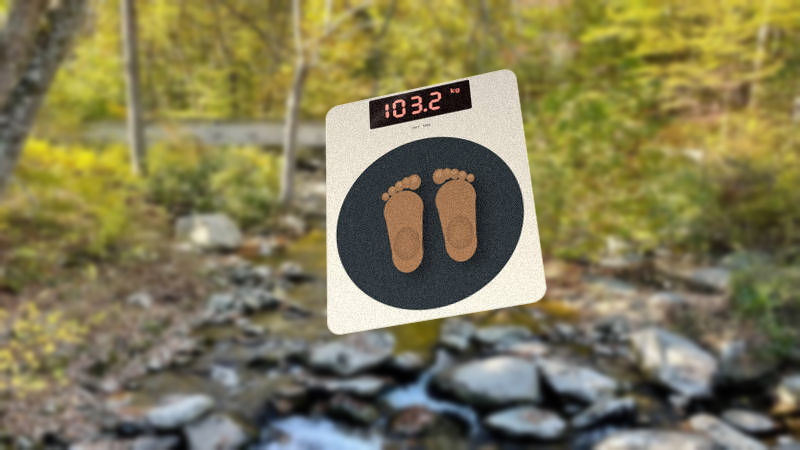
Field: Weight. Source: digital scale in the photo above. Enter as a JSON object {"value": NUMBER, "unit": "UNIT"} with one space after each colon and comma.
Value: {"value": 103.2, "unit": "kg"}
